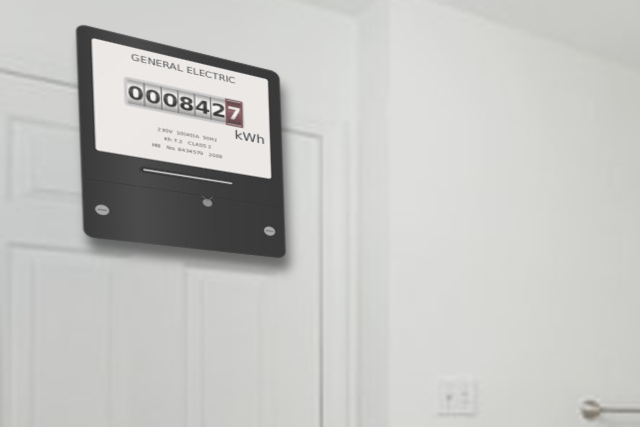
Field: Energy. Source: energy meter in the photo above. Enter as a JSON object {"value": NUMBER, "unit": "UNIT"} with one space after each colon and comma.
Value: {"value": 842.7, "unit": "kWh"}
